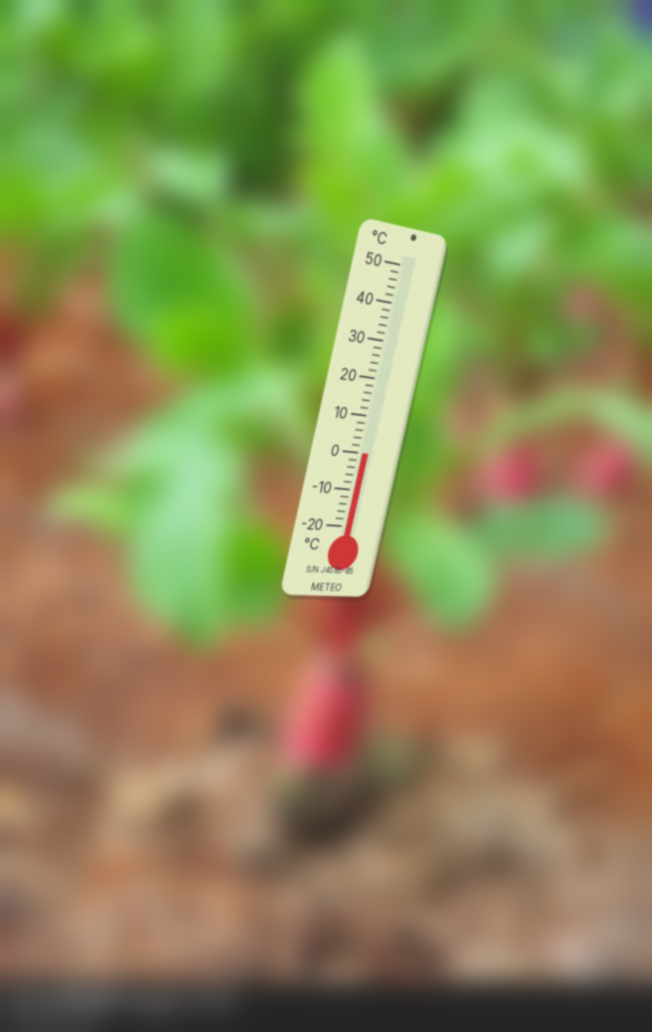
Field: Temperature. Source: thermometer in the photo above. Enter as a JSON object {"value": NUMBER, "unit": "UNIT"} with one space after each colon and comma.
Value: {"value": 0, "unit": "°C"}
